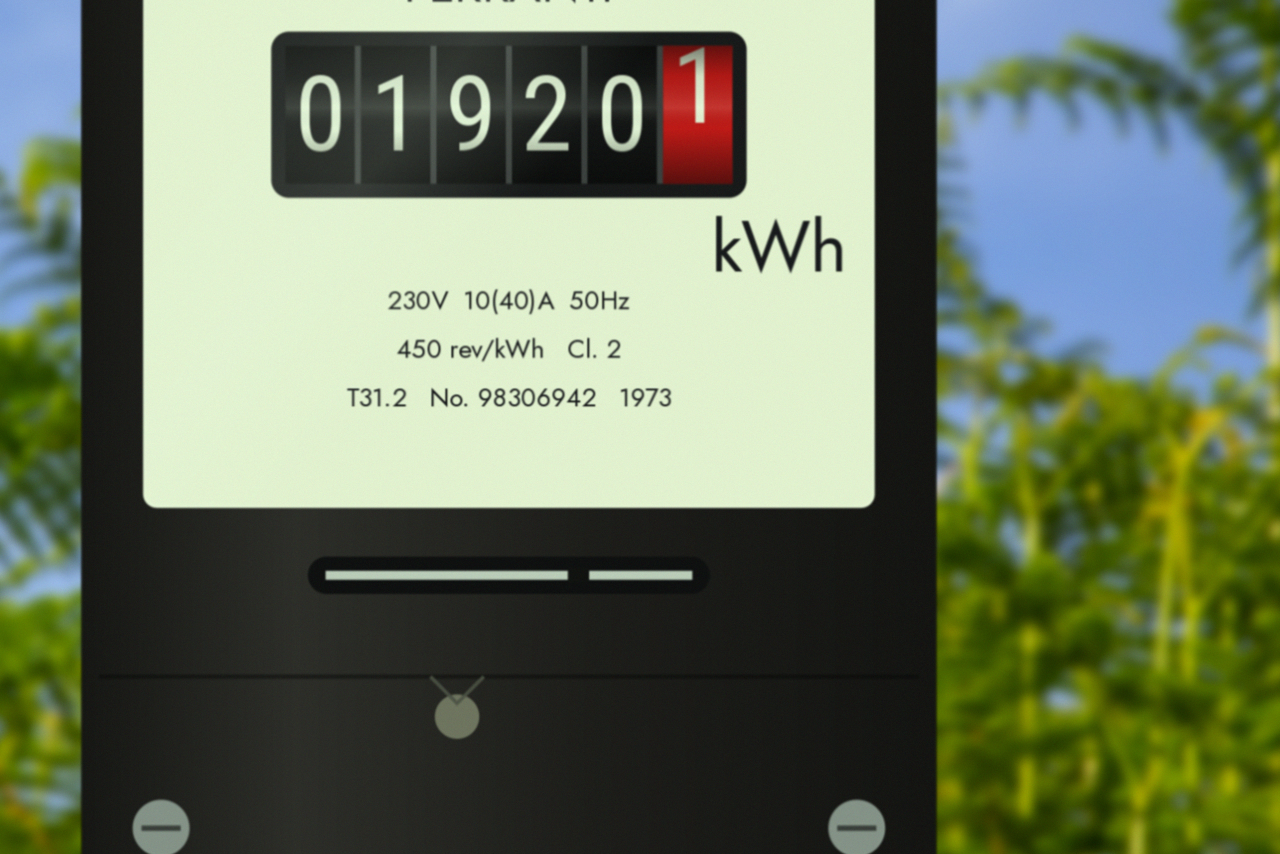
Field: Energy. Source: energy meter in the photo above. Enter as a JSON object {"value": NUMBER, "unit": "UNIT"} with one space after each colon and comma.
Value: {"value": 1920.1, "unit": "kWh"}
